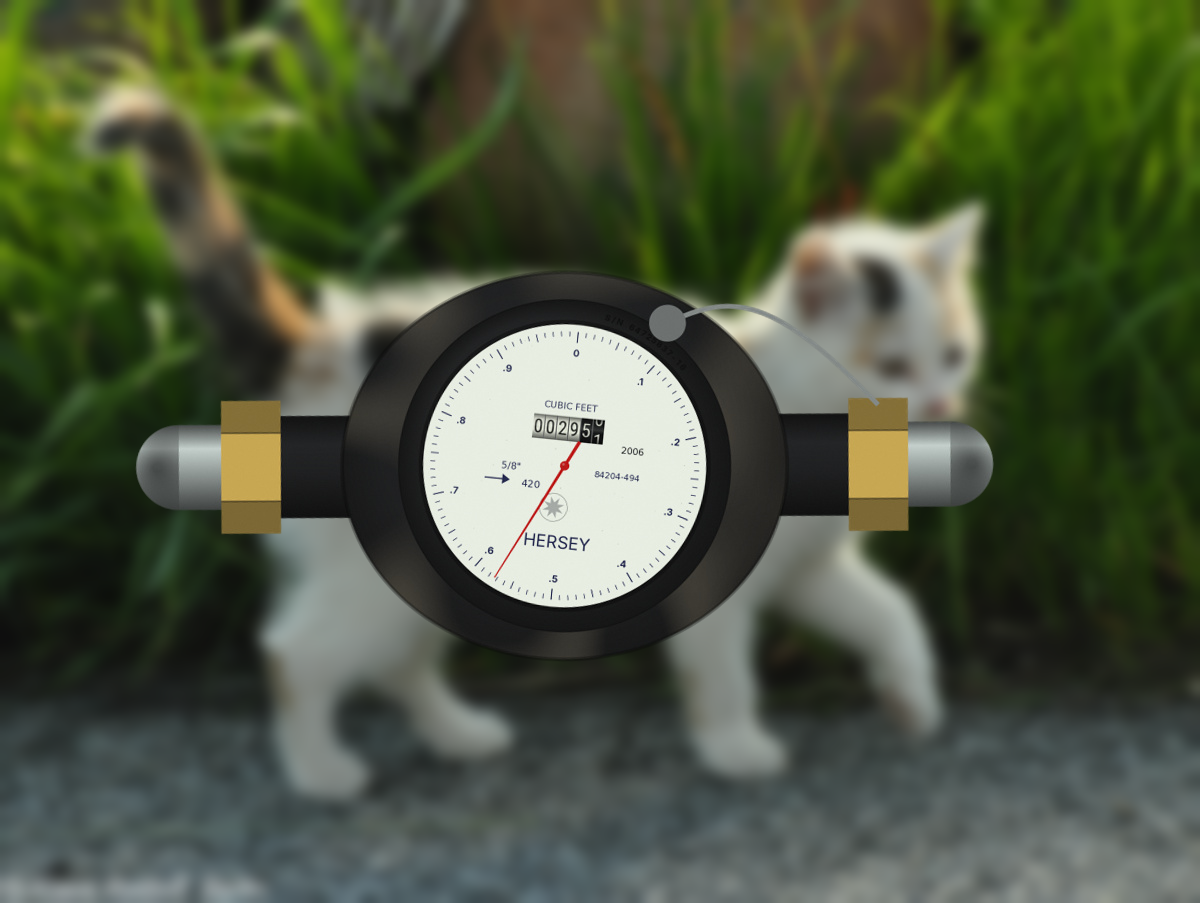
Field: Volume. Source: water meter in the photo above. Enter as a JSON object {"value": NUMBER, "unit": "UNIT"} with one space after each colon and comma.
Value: {"value": 2950.57, "unit": "ft³"}
